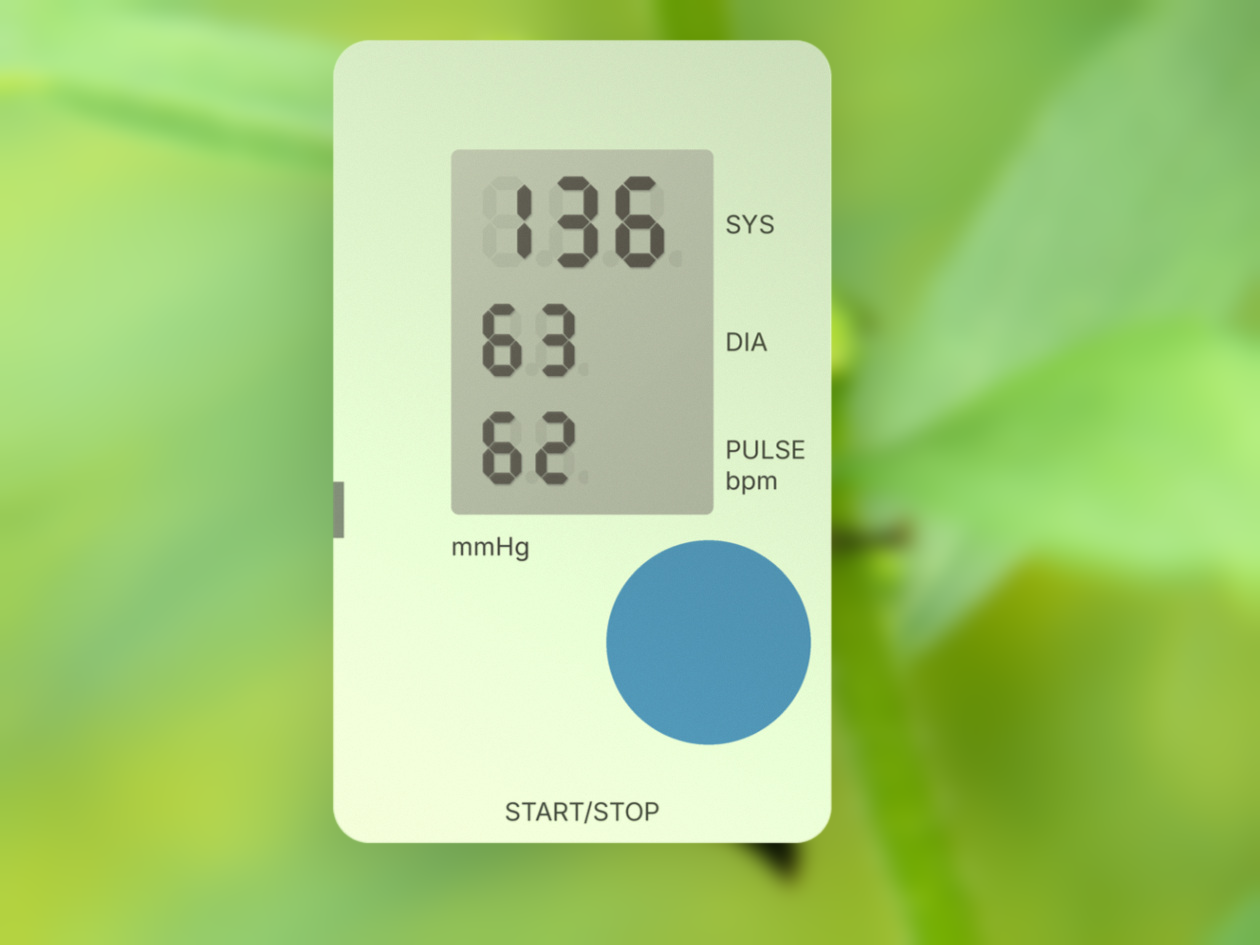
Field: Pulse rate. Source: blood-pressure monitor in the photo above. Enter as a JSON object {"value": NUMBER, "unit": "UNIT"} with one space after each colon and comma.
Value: {"value": 62, "unit": "bpm"}
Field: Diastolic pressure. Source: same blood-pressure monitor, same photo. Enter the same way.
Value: {"value": 63, "unit": "mmHg"}
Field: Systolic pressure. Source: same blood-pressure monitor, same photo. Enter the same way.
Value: {"value": 136, "unit": "mmHg"}
